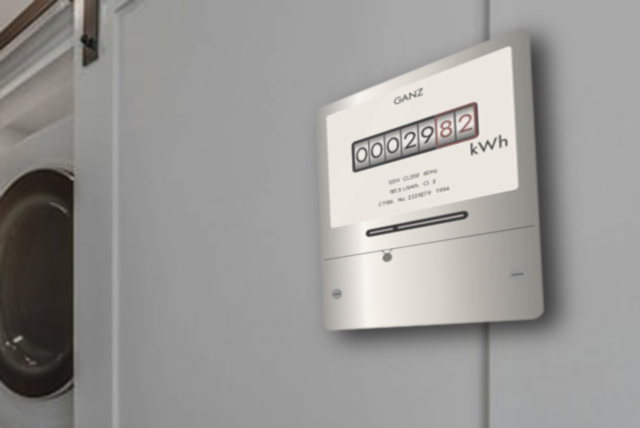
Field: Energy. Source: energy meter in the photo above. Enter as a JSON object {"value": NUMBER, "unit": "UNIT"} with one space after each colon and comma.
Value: {"value": 29.82, "unit": "kWh"}
